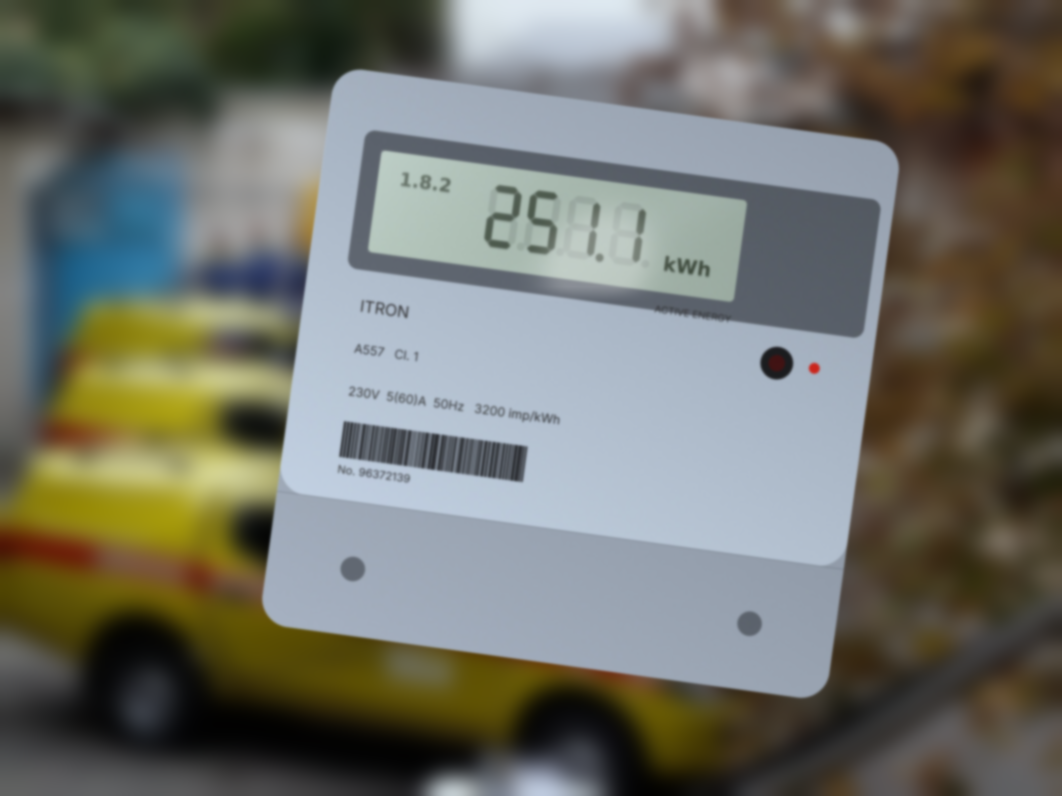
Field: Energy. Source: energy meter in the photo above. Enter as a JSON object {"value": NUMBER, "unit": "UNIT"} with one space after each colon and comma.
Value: {"value": 251.1, "unit": "kWh"}
